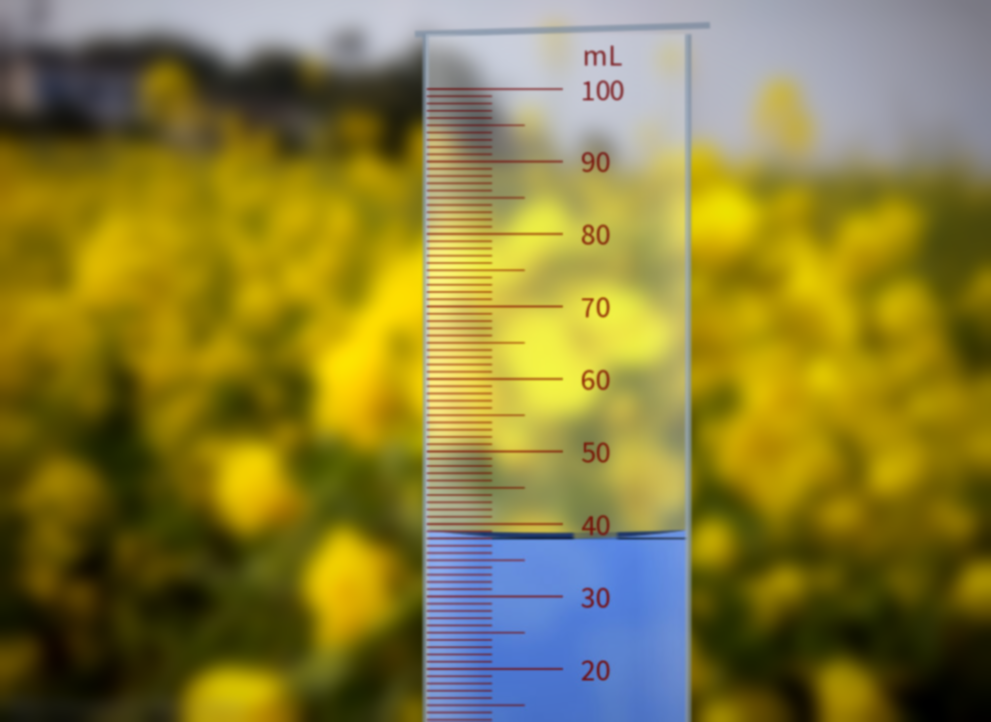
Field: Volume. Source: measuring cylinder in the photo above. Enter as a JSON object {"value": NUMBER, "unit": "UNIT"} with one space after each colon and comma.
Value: {"value": 38, "unit": "mL"}
